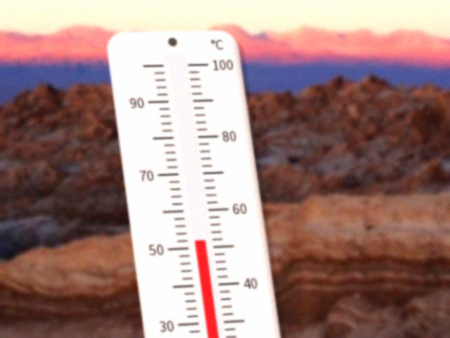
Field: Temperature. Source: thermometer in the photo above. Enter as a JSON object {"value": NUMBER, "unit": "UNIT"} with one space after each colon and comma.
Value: {"value": 52, "unit": "°C"}
